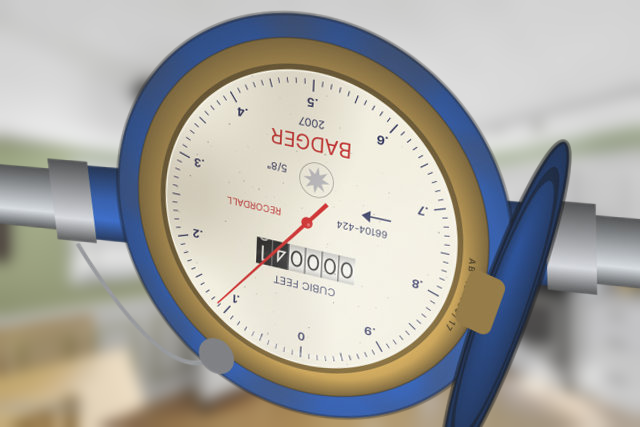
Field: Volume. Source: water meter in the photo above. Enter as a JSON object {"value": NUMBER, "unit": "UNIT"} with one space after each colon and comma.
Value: {"value": 41.11, "unit": "ft³"}
